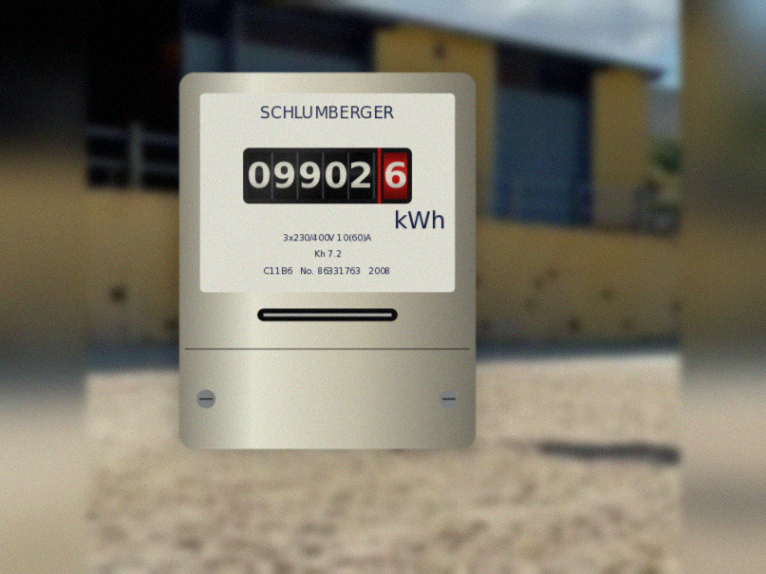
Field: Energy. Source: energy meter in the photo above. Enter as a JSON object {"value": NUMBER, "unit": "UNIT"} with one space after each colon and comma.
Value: {"value": 9902.6, "unit": "kWh"}
